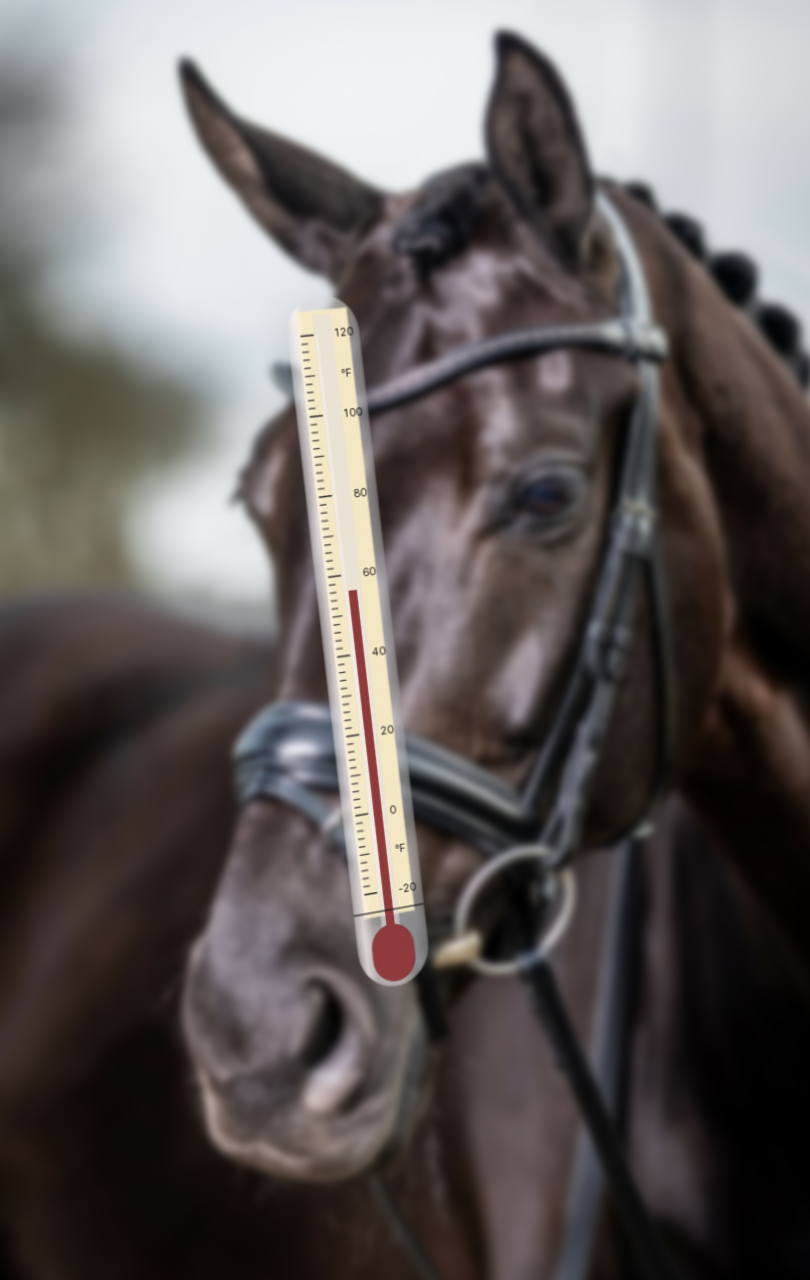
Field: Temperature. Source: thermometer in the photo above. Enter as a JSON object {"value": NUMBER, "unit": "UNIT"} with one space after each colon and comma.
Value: {"value": 56, "unit": "°F"}
